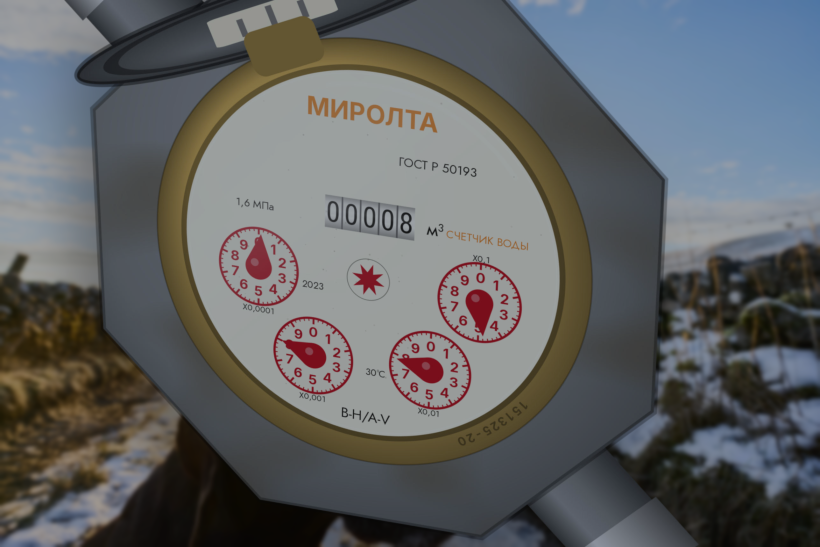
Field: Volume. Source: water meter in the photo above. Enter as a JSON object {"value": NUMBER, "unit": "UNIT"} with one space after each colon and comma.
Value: {"value": 8.4780, "unit": "m³"}
